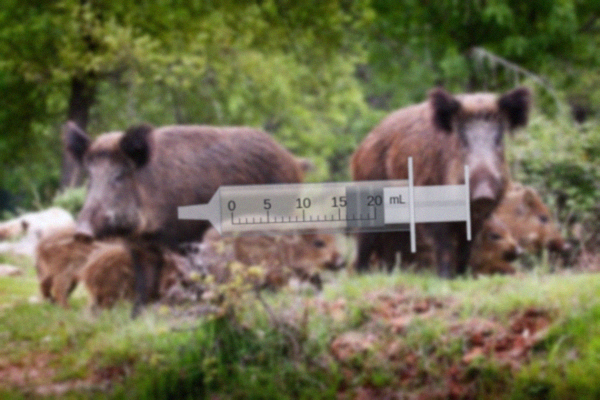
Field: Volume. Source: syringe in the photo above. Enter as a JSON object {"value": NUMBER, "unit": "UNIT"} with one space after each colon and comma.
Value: {"value": 16, "unit": "mL"}
